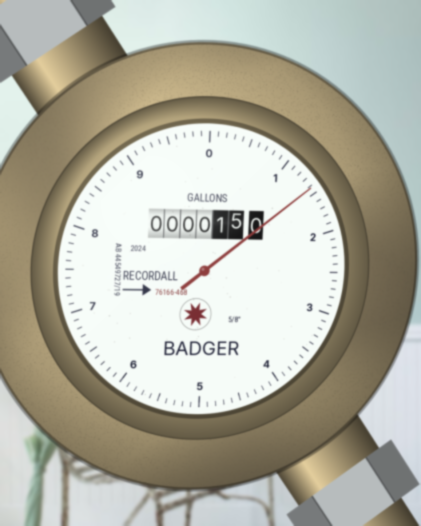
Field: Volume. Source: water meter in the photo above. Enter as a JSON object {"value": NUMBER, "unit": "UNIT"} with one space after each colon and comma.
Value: {"value": 151.4, "unit": "gal"}
